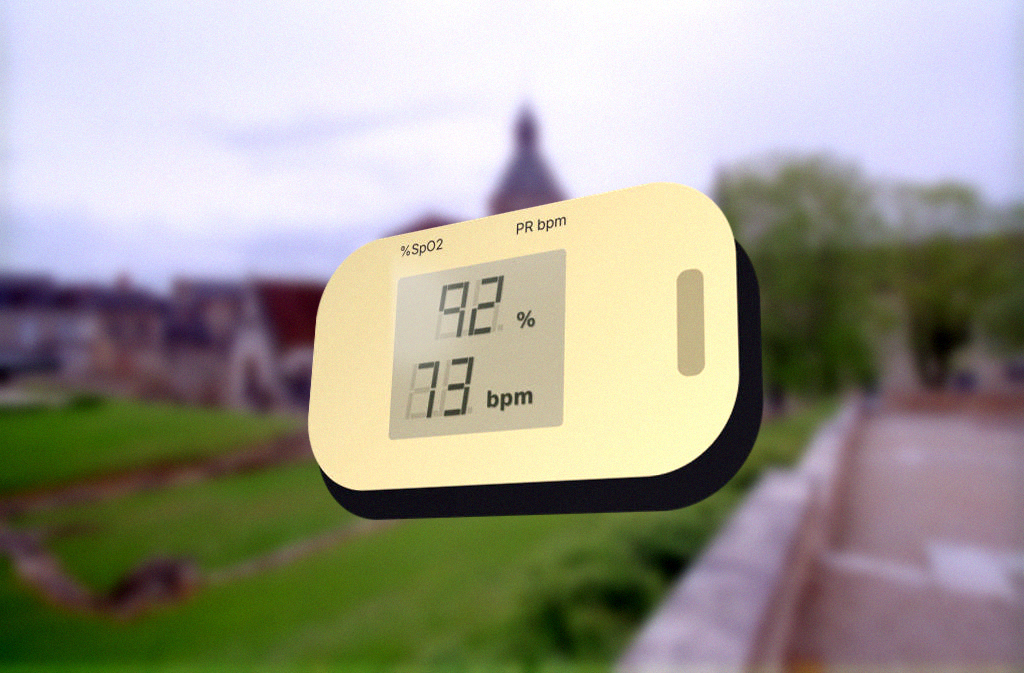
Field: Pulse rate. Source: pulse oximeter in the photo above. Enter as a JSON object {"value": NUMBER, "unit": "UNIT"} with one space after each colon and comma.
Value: {"value": 73, "unit": "bpm"}
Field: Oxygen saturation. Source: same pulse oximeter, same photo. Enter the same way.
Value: {"value": 92, "unit": "%"}
